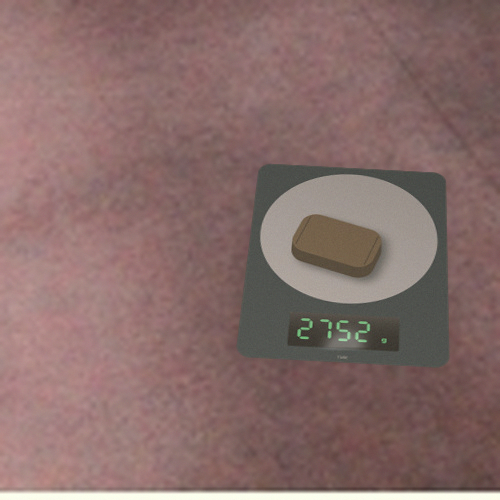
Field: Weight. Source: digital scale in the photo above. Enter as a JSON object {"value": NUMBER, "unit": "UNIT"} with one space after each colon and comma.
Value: {"value": 2752, "unit": "g"}
